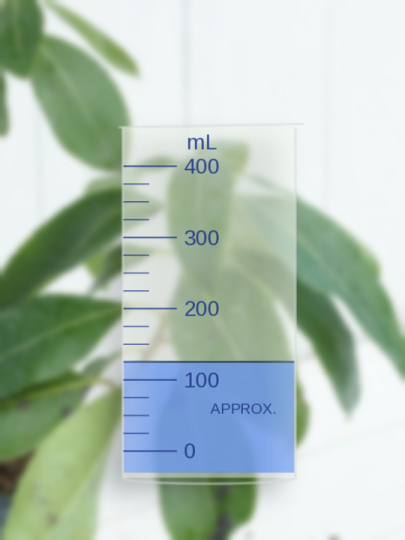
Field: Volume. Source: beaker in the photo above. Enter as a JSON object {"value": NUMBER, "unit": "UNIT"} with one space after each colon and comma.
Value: {"value": 125, "unit": "mL"}
